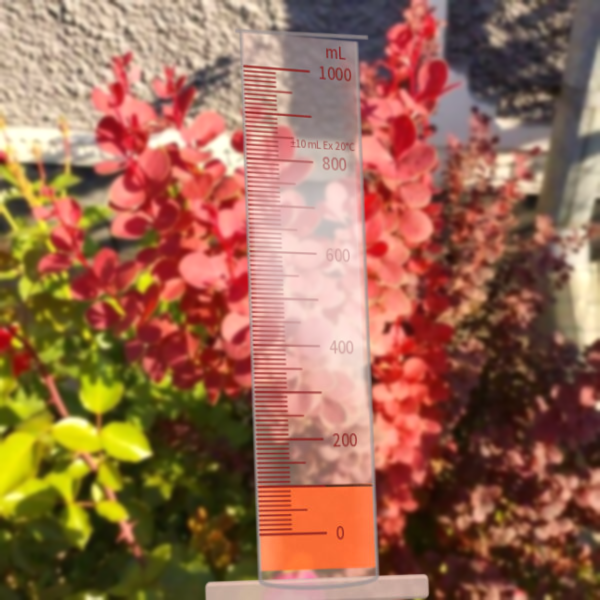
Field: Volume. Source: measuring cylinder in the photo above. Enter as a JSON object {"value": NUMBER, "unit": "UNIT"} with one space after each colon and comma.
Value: {"value": 100, "unit": "mL"}
